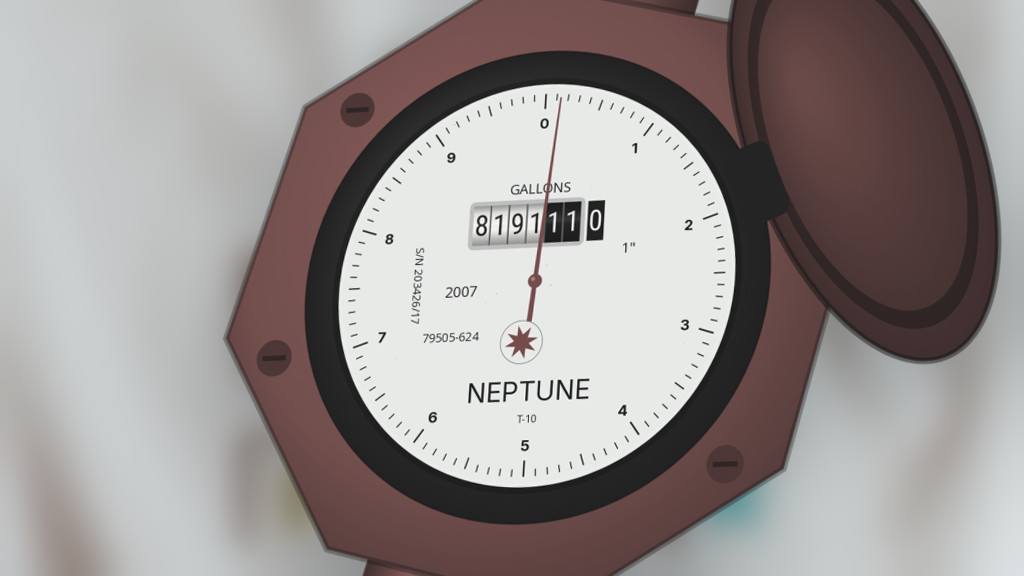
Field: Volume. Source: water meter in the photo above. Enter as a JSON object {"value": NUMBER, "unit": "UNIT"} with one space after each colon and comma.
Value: {"value": 8191110.1, "unit": "gal"}
